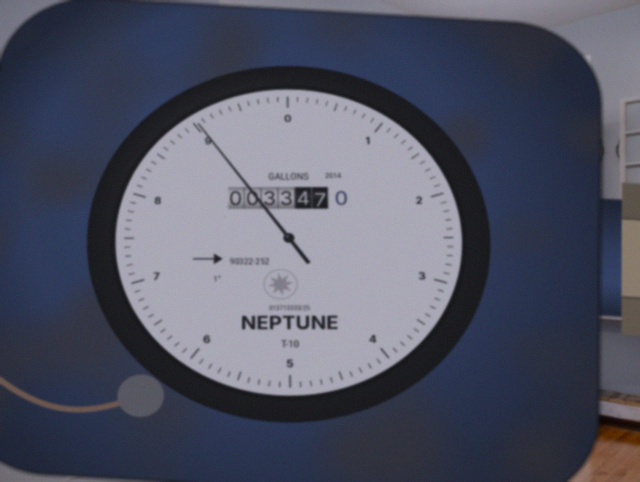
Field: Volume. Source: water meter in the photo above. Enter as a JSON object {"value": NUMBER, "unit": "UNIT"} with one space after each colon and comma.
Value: {"value": 33469.0, "unit": "gal"}
